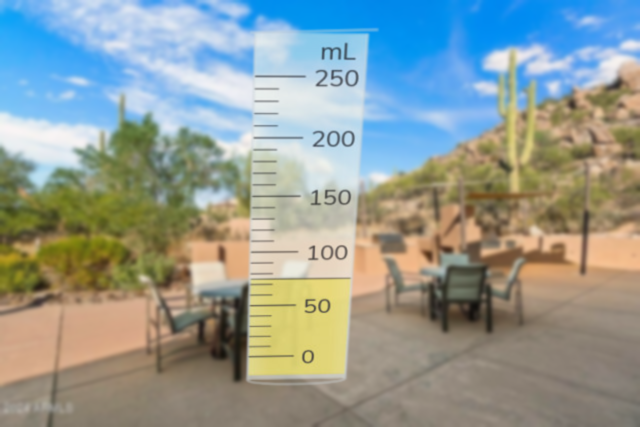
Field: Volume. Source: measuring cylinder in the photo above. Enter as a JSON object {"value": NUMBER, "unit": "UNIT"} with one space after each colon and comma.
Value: {"value": 75, "unit": "mL"}
